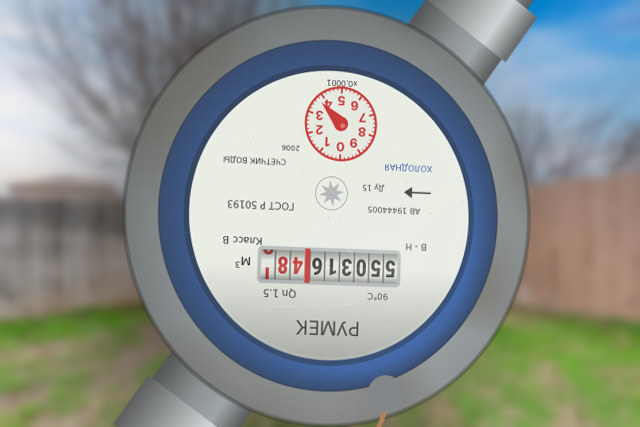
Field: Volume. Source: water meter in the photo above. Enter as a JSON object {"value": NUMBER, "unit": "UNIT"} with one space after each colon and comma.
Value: {"value": 550316.4813, "unit": "m³"}
